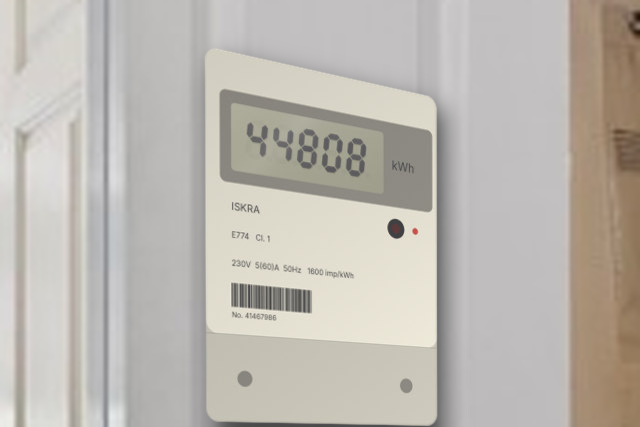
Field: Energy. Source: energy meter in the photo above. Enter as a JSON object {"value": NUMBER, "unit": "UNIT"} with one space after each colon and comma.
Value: {"value": 44808, "unit": "kWh"}
